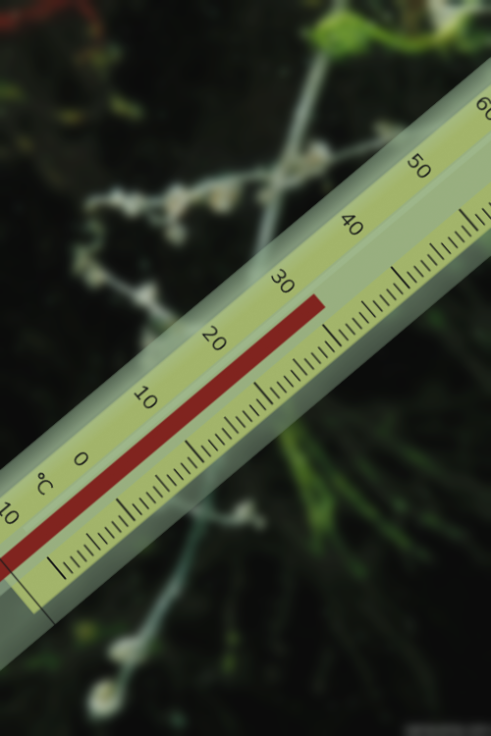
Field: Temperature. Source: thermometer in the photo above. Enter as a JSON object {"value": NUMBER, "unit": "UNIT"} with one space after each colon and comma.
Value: {"value": 31.5, "unit": "°C"}
